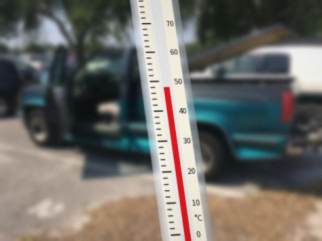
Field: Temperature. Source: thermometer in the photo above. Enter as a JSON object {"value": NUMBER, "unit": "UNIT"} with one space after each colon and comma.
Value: {"value": 48, "unit": "°C"}
